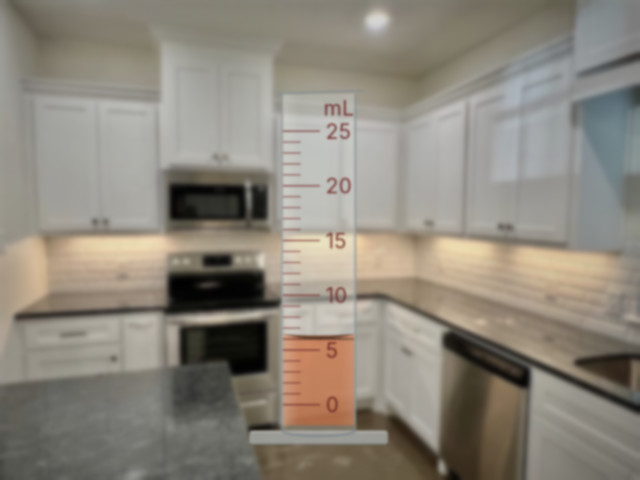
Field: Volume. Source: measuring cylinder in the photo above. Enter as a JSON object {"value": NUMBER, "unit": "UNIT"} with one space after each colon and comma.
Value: {"value": 6, "unit": "mL"}
